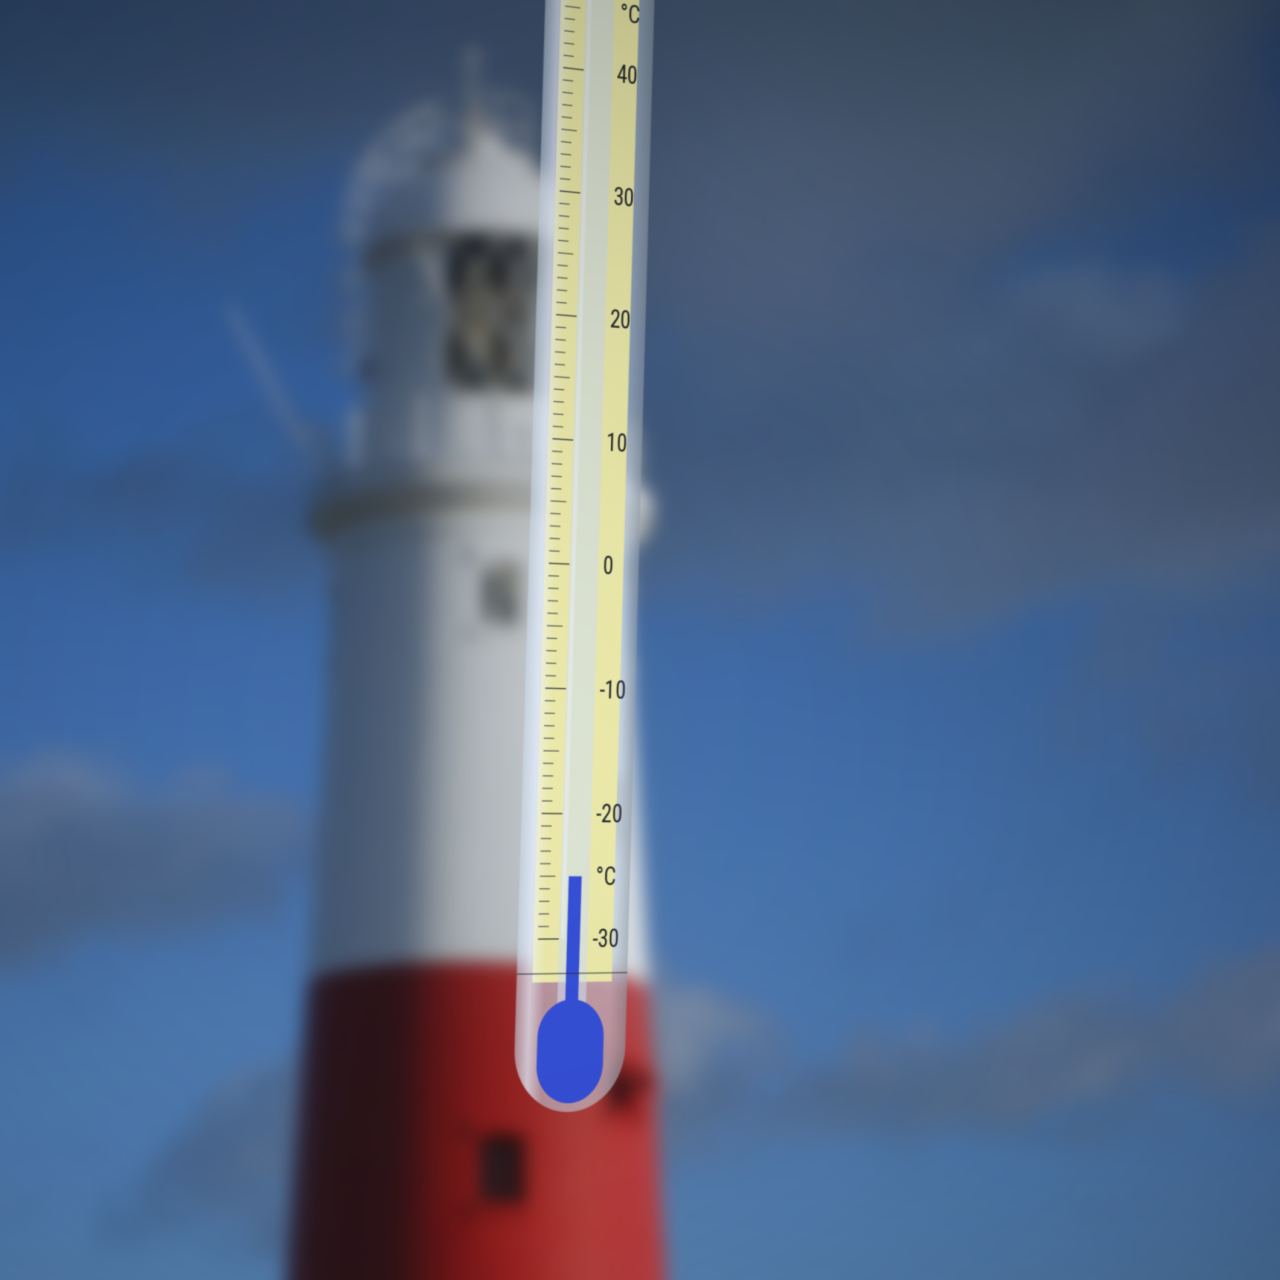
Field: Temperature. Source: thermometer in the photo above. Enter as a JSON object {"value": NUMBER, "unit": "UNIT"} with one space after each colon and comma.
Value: {"value": -25, "unit": "°C"}
